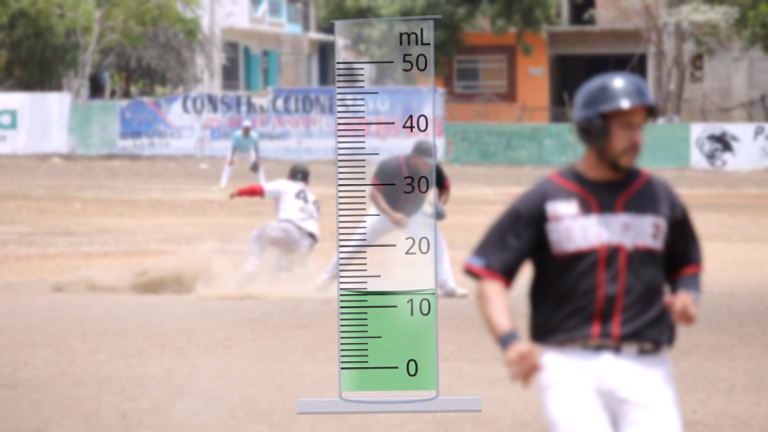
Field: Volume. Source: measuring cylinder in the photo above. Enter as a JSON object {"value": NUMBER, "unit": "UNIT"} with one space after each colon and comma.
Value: {"value": 12, "unit": "mL"}
